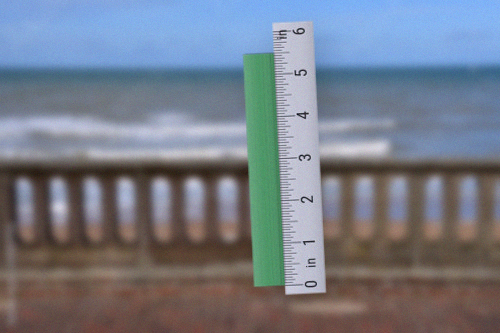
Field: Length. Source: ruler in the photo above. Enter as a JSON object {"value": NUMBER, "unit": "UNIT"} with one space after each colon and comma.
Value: {"value": 5.5, "unit": "in"}
